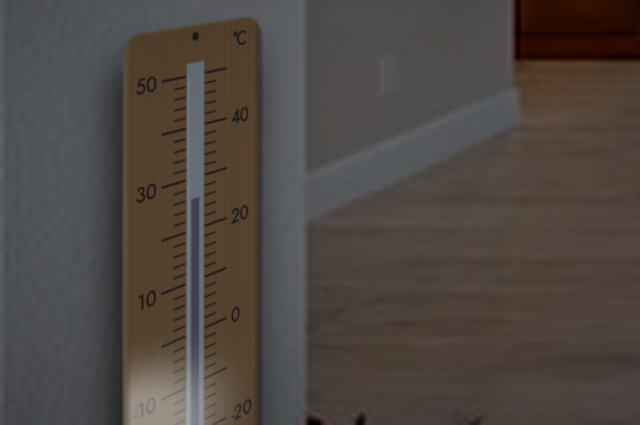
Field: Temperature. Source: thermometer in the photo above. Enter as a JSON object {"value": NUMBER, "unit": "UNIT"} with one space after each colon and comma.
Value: {"value": 26, "unit": "°C"}
